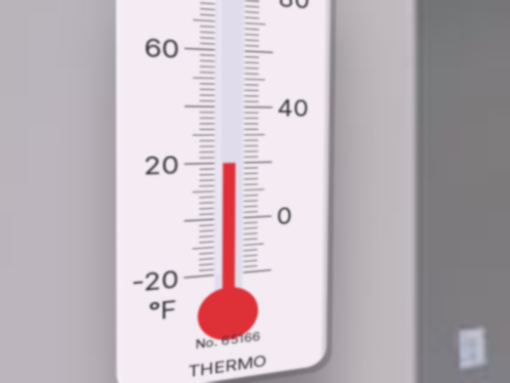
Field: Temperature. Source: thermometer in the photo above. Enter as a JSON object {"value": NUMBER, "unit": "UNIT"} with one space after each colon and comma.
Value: {"value": 20, "unit": "°F"}
